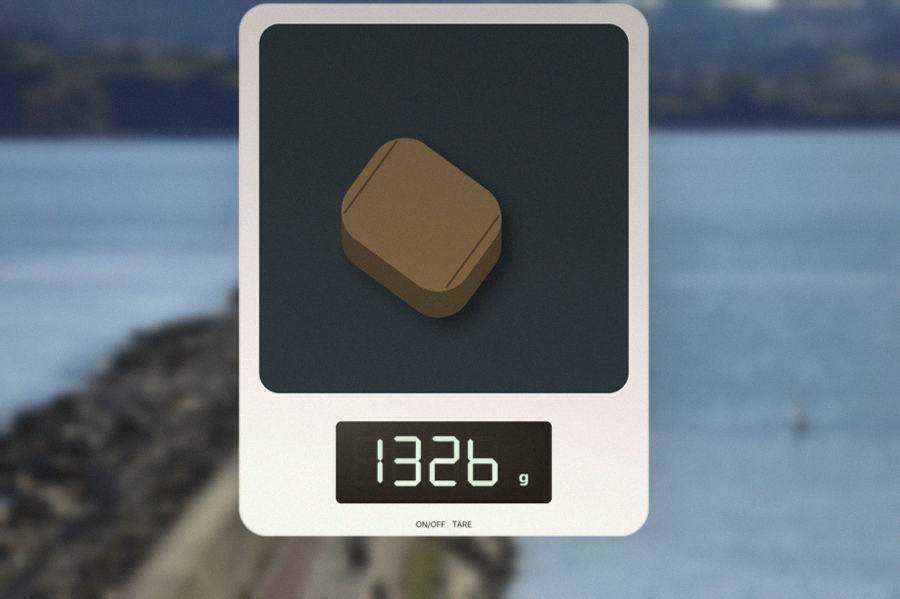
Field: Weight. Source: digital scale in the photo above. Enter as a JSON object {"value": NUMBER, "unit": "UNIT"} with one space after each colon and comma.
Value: {"value": 1326, "unit": "g"}
